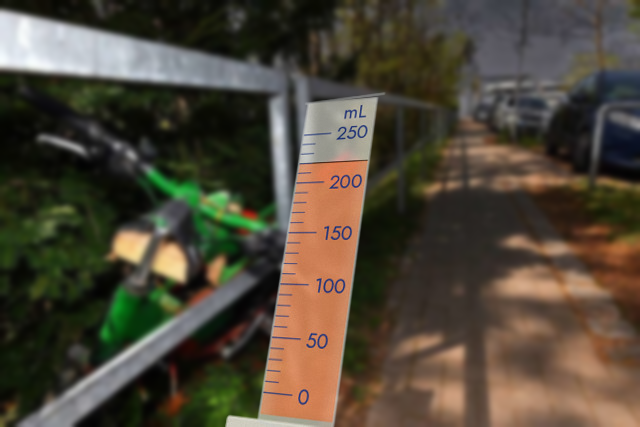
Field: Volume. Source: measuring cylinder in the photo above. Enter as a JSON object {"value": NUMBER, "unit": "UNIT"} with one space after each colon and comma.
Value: {"value": 220, "unit": "mL"}
